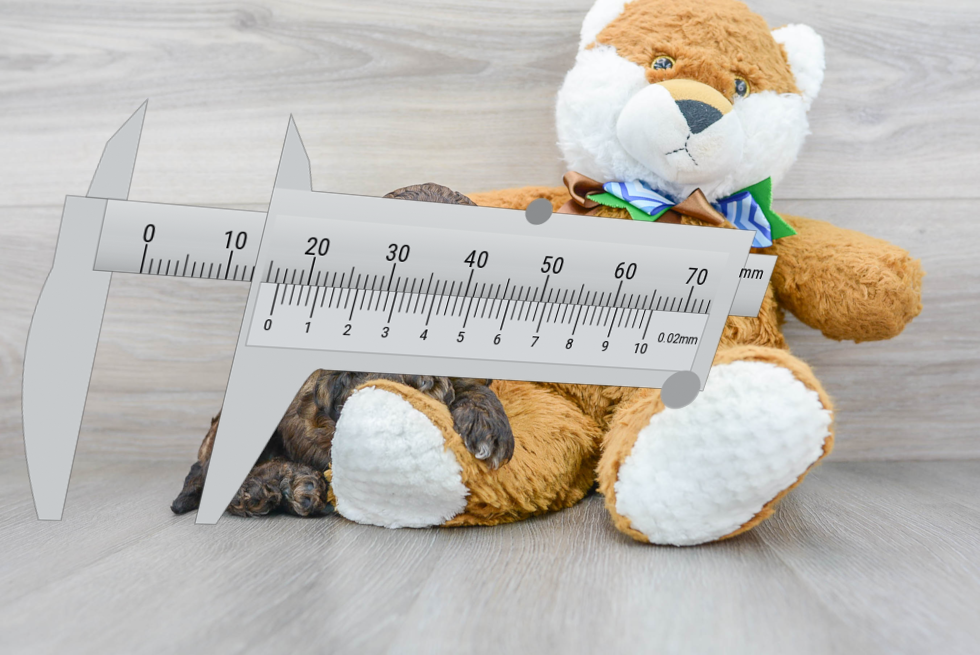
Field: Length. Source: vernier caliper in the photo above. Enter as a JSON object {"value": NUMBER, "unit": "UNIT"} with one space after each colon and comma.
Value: {"value": 16.4, "unit": "mm"}
